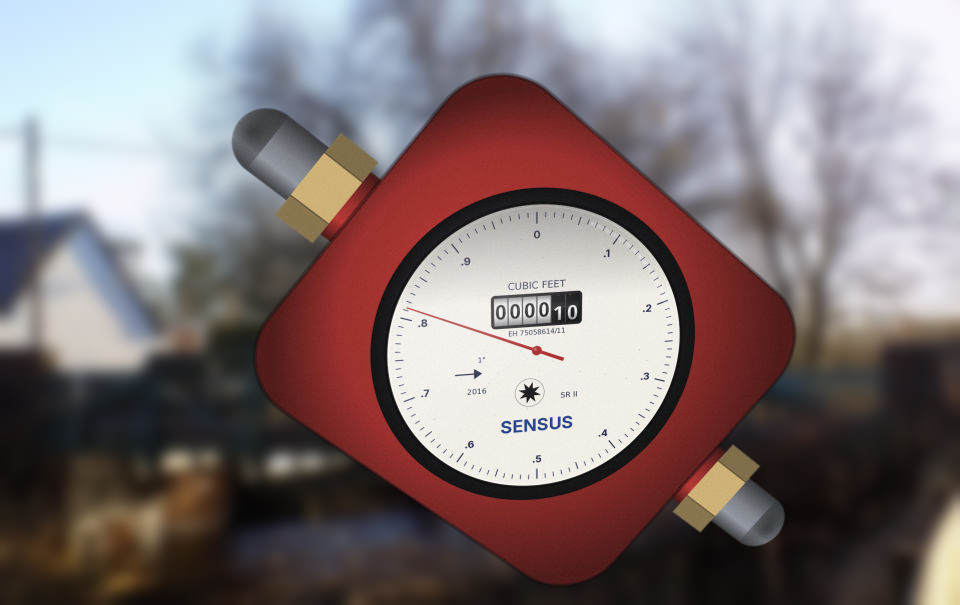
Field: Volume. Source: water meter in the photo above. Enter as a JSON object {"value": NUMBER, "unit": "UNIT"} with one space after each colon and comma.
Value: {"value": 9.81, "unit": "ft³"}
